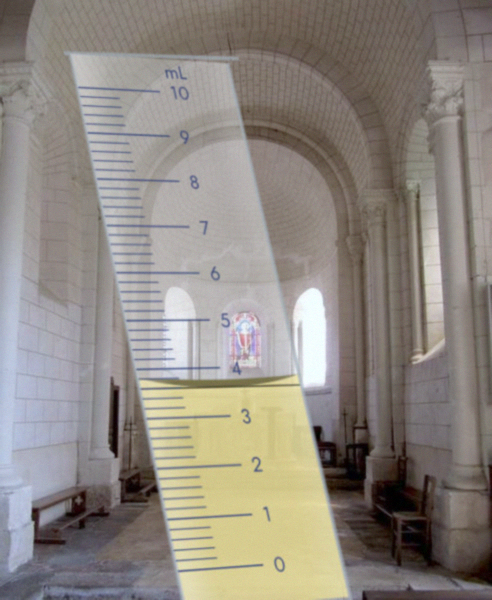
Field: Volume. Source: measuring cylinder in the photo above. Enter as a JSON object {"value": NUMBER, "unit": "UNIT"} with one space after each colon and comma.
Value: {"value": 3.6, "unit": "mL"}
